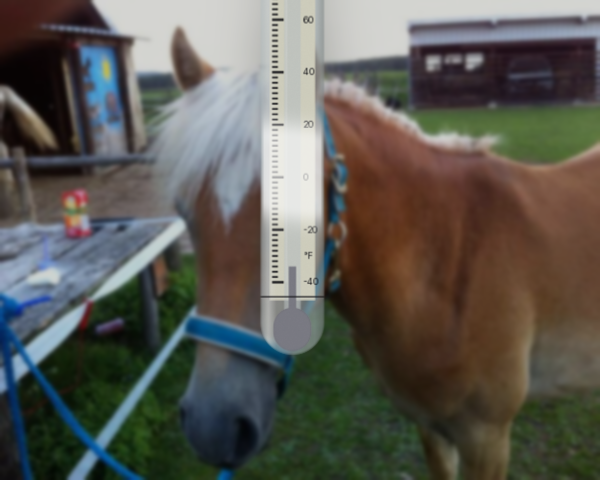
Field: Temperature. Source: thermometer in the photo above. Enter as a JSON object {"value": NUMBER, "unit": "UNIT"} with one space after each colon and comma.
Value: {"value": -34, "unit": "°F"}
